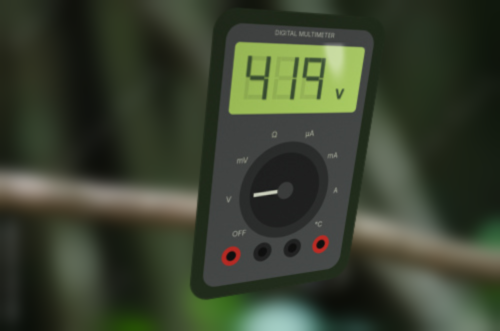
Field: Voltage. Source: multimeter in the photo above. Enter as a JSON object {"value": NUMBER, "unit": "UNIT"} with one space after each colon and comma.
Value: {"value": 419, "unit": "V"}
